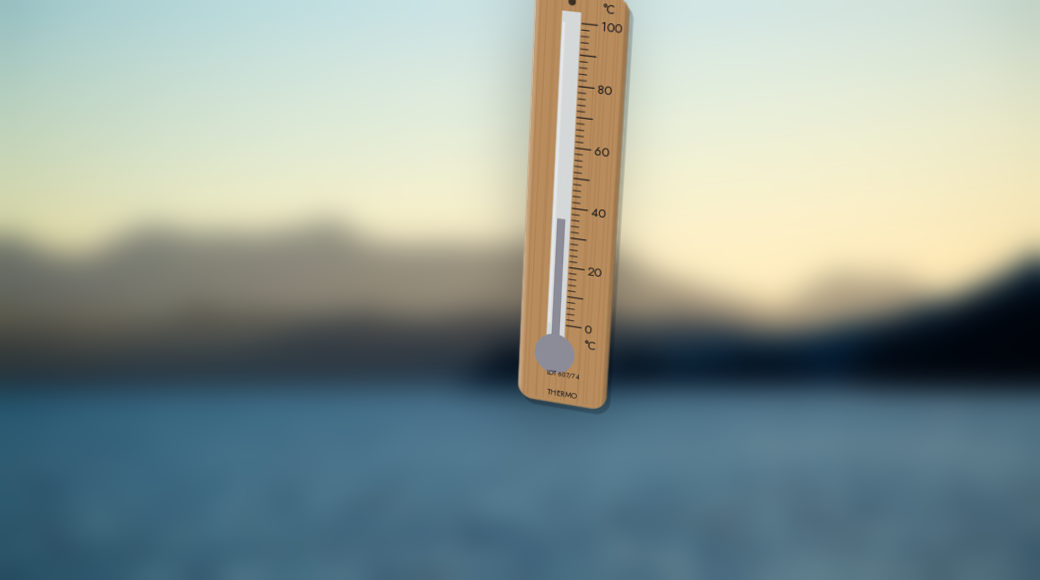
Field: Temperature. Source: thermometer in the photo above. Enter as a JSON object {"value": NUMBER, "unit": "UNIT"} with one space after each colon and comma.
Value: {"value": 36, "unit": "°C"}
